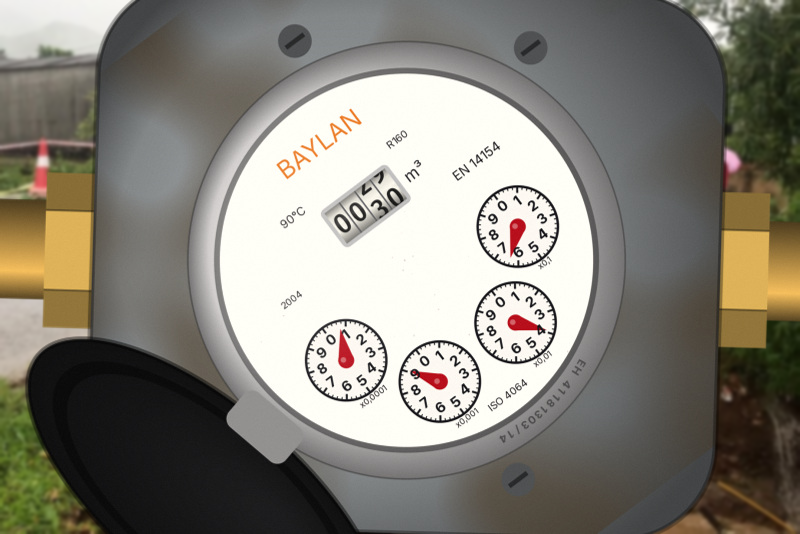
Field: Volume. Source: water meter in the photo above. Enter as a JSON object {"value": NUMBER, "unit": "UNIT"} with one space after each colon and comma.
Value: {"value": 29.6390, "unit": "m³"}
